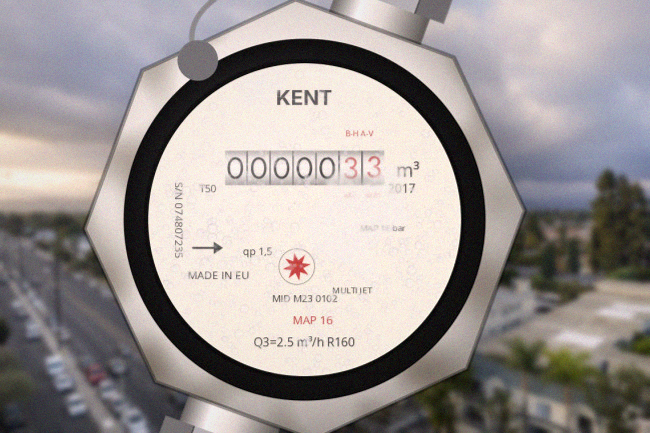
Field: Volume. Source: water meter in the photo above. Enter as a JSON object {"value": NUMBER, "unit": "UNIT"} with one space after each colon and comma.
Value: {"value": 0.33, "unit": "m³"}
